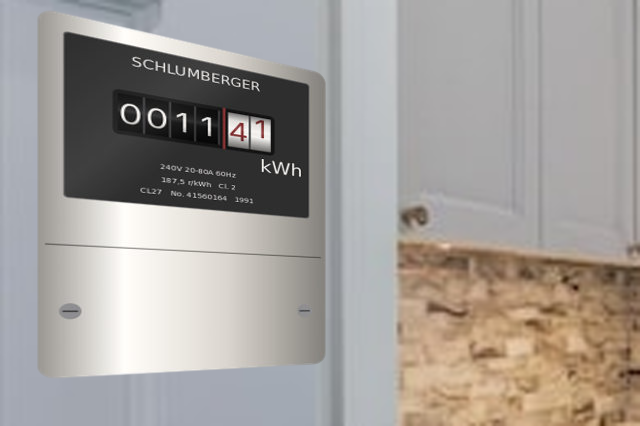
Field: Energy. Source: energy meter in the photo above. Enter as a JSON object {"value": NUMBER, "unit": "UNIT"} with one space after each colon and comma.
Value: {"value": 11.41, "unit": "kWh"}
